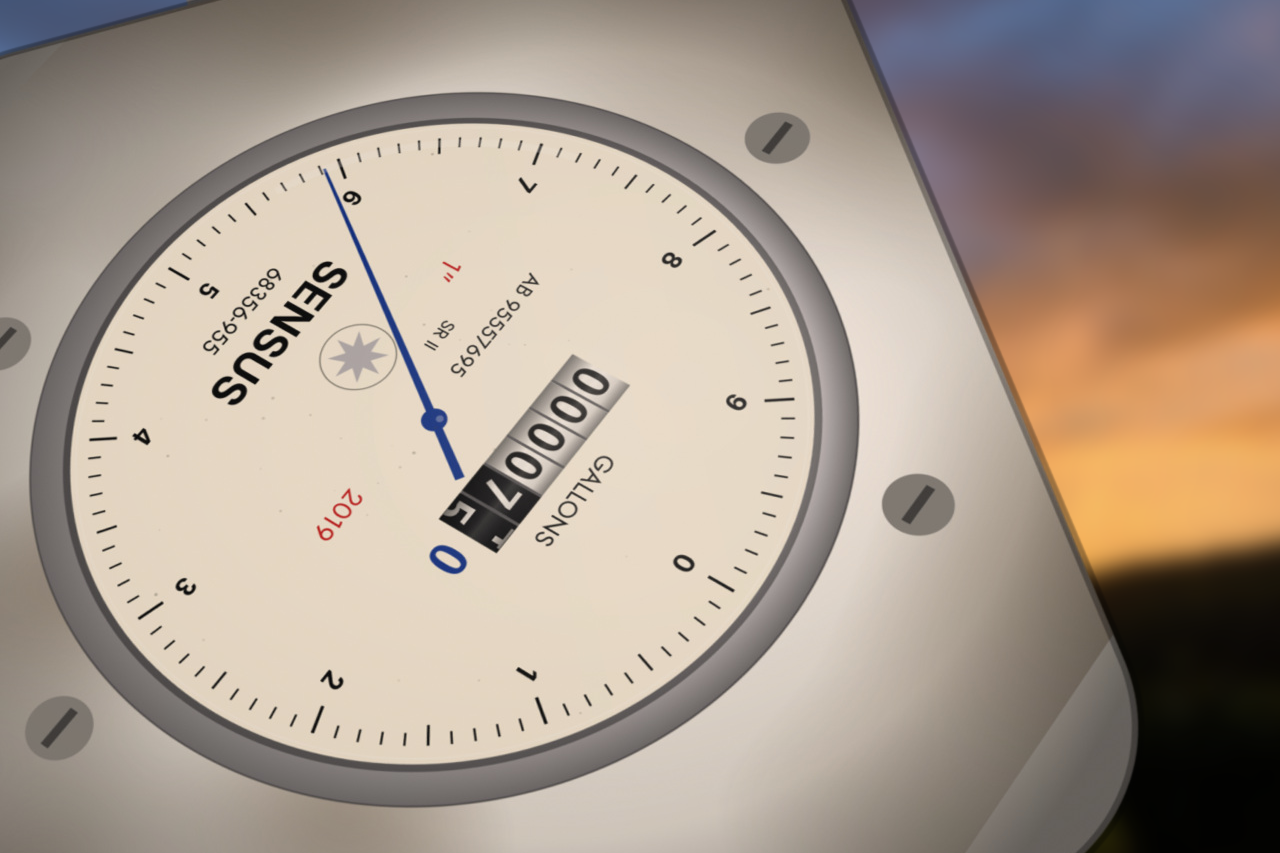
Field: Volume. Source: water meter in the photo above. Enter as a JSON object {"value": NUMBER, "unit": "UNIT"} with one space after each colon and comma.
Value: {"value": 745.9, "unit": "gal"}
